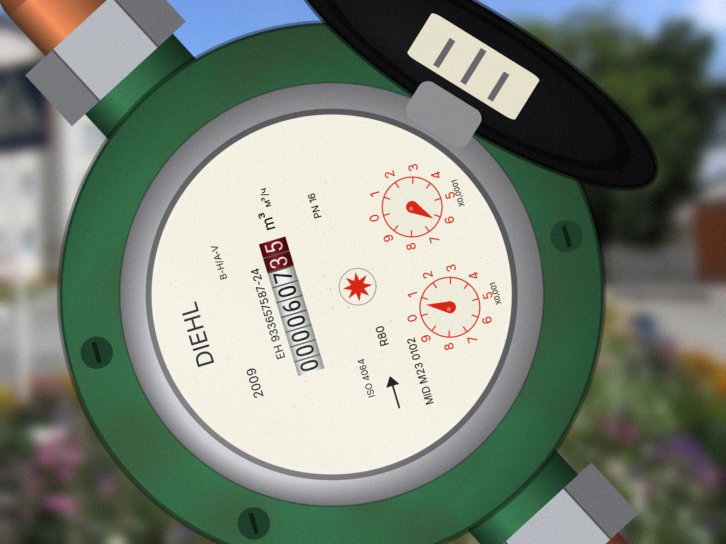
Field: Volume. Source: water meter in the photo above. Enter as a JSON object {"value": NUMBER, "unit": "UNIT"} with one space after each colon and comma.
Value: {"value": 607.3506, "unit": "m³"}
